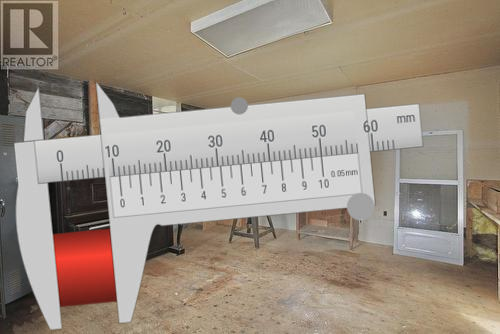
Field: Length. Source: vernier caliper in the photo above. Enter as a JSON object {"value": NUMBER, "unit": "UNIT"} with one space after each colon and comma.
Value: {"value": 11.0, "unit": "mm"}
